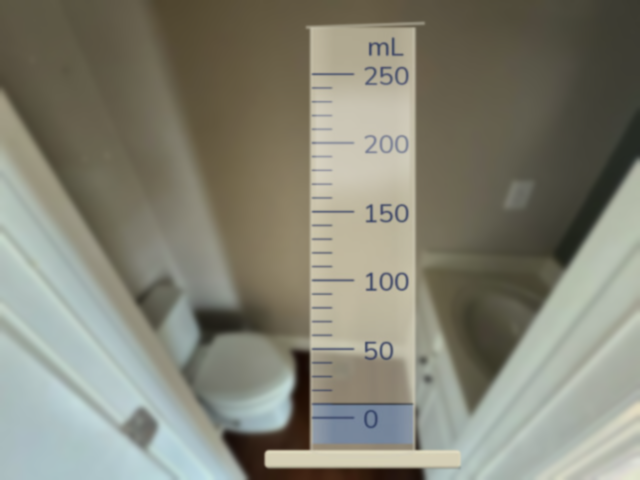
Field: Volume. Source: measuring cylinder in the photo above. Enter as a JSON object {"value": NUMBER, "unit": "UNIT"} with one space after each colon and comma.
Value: {"value": 10, "unit": "mL"}
